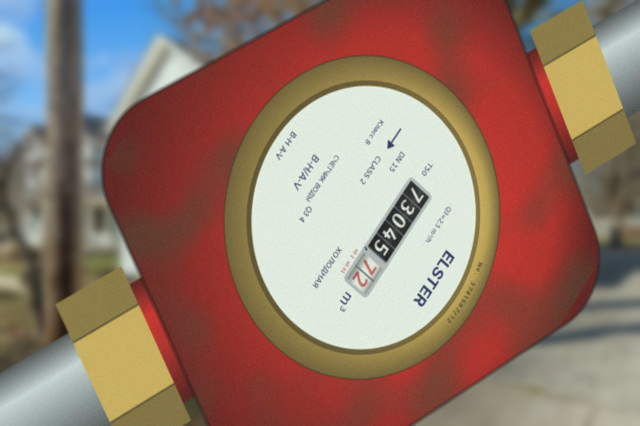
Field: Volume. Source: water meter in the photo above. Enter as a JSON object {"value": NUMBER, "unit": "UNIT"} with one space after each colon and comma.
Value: {"value": 73045.72, "unit": "m³"}
